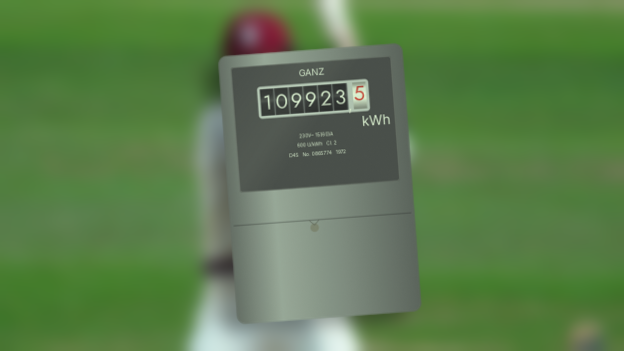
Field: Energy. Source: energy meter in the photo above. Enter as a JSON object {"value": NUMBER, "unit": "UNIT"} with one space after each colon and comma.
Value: {"value": 109923.5, "unit": "kWh"}
